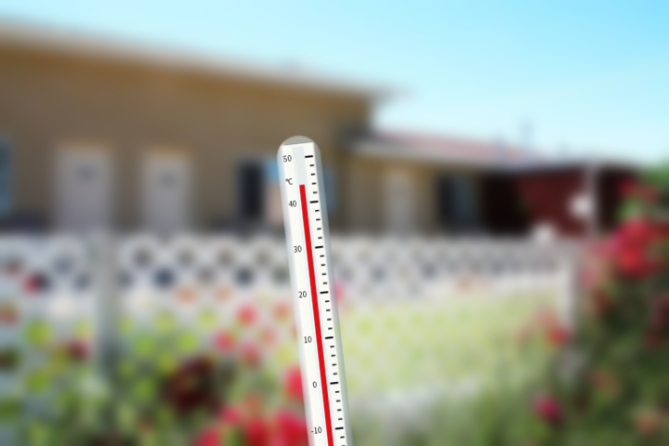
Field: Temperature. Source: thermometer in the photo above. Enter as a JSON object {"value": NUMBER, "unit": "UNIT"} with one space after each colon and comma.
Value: {"value": 44, "unit": "°C"}
